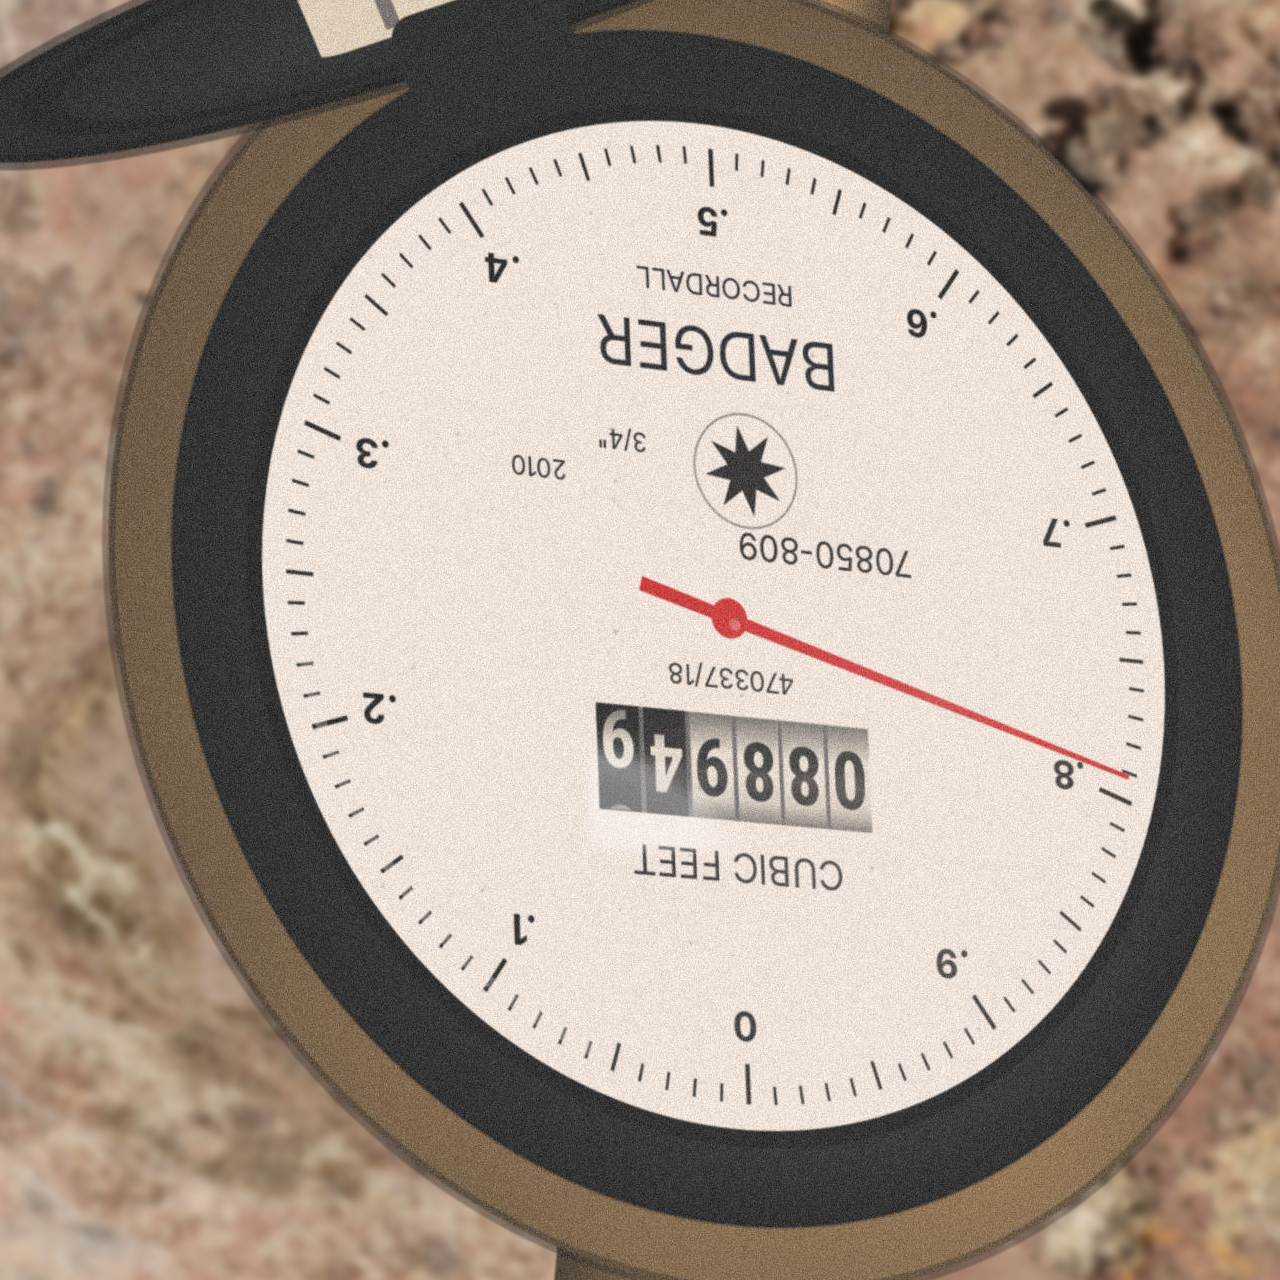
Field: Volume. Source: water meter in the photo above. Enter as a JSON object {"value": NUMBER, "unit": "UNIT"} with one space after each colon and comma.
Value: {"value": 88948.79, "unit": "ft³"}
